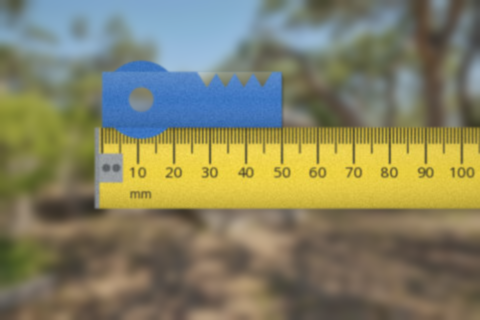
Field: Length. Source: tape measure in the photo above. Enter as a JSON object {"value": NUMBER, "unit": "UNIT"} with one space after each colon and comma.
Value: {"value": 50, "unit": "mm"}
